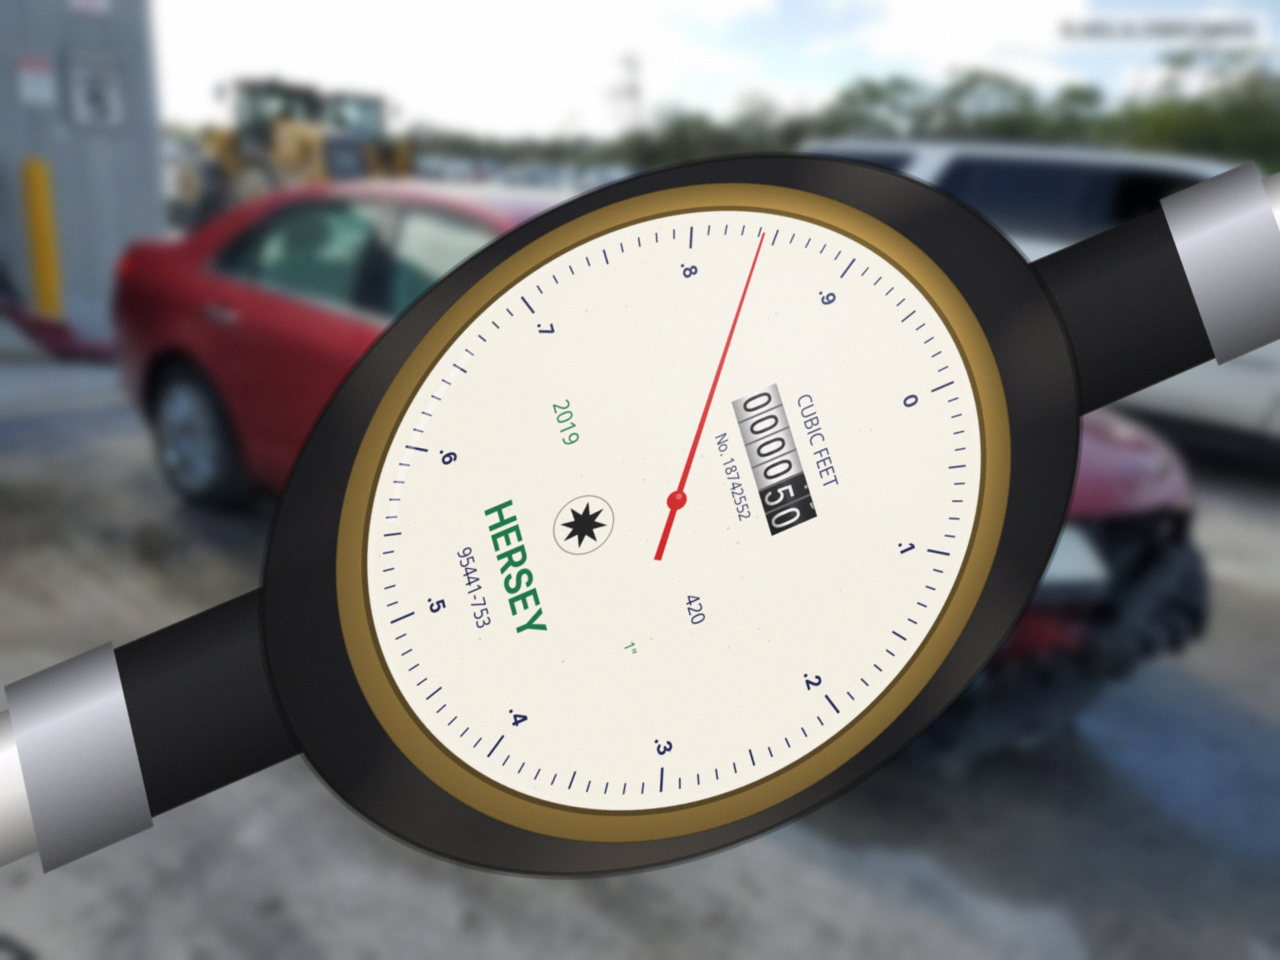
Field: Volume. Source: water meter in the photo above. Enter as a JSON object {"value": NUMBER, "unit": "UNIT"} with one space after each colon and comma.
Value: {"value": 49.84, "unit": "ft³"}
